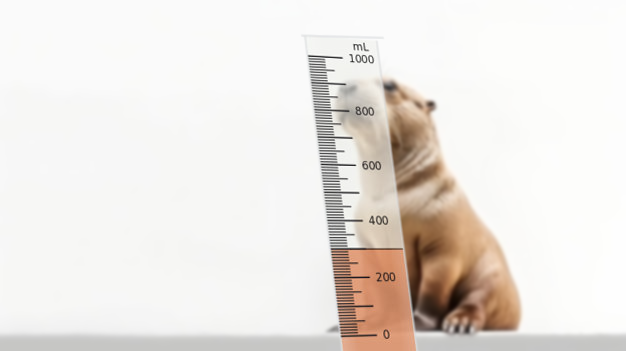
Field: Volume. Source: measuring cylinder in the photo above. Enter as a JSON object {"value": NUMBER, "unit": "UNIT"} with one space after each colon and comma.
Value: {"value": 300, "unit": "mL"}
